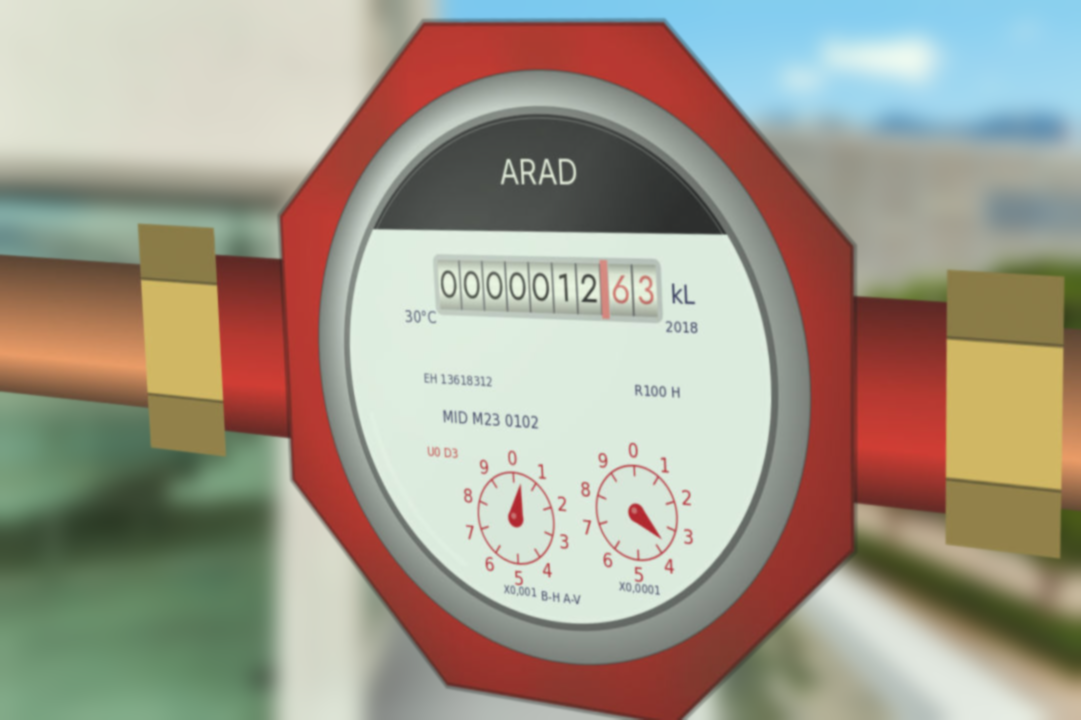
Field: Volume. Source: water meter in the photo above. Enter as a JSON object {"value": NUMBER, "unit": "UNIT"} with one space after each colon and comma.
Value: {"value": 12.6303, "unit": "kL"}
